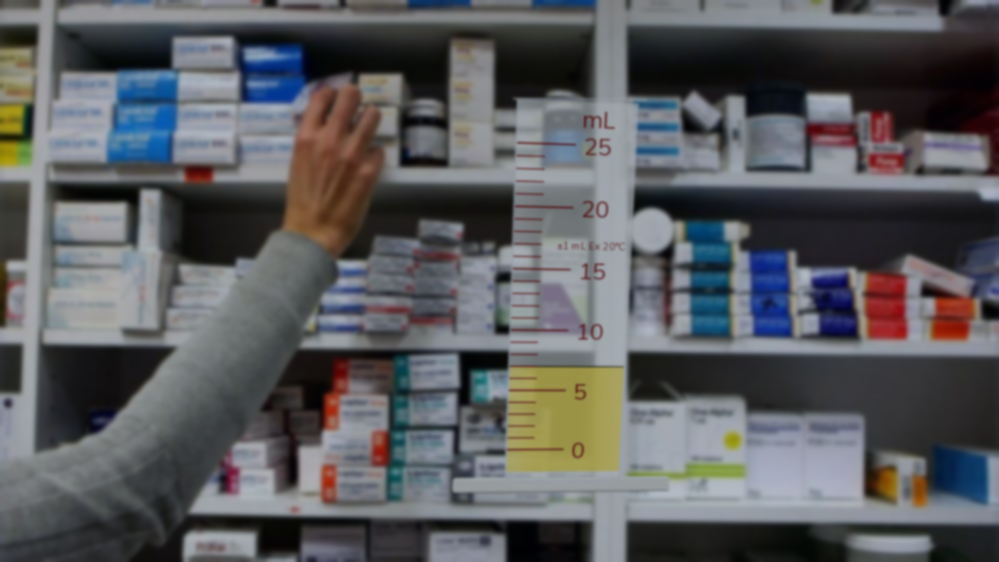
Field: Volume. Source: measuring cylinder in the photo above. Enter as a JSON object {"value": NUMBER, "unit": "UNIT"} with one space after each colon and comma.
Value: {"value": 7, "unit": "mL"}
